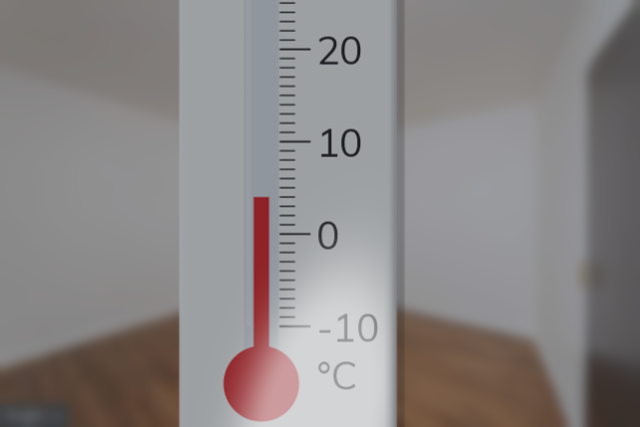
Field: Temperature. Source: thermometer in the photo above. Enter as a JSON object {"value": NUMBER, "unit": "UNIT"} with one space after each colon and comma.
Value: {"value": 4, "unit": "°C"}
